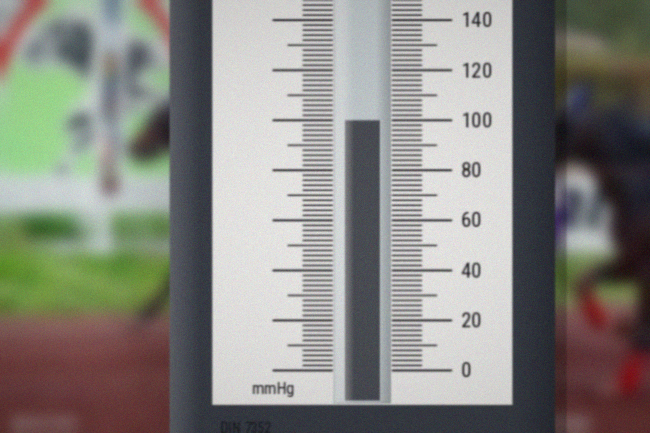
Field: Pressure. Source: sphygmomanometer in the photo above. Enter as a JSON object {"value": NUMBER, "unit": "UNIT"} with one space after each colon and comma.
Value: {"value": 100, "unit": "mmHg"}
